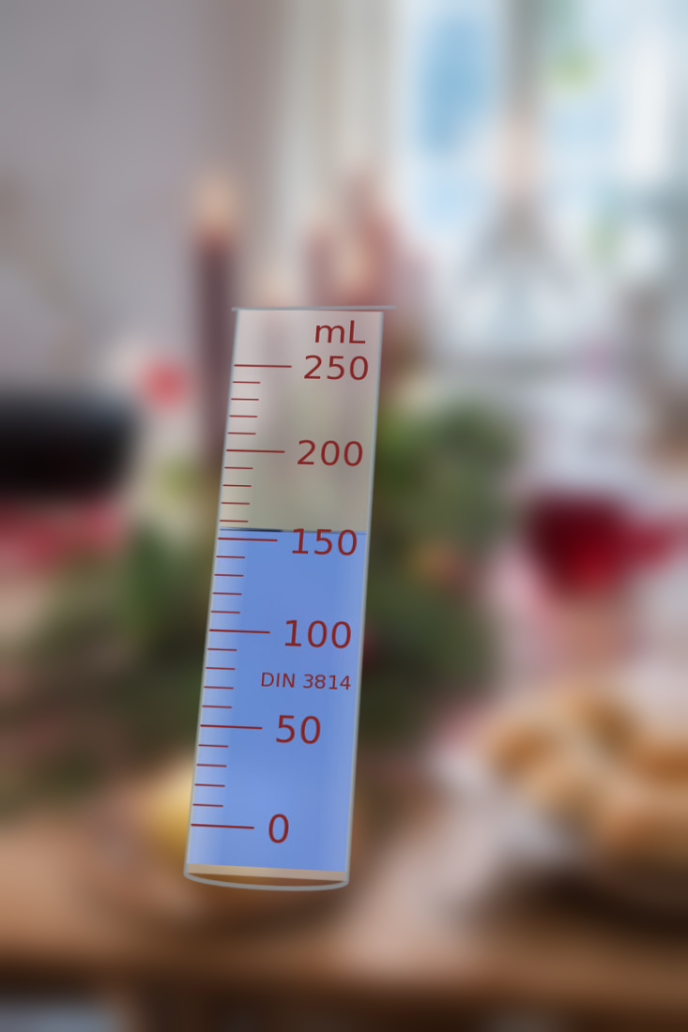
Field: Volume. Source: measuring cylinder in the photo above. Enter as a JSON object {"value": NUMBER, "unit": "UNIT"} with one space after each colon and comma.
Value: {"value": 155, "unit": "mL"}
